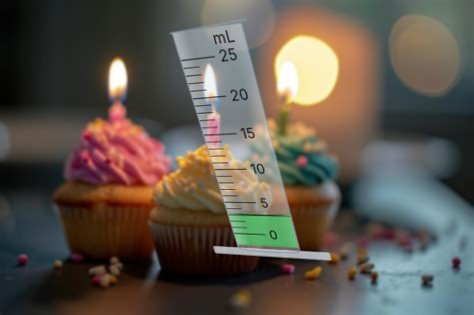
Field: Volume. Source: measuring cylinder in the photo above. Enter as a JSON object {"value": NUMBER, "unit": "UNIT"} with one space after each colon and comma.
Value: {"value": 3, "unit": "mL"}
